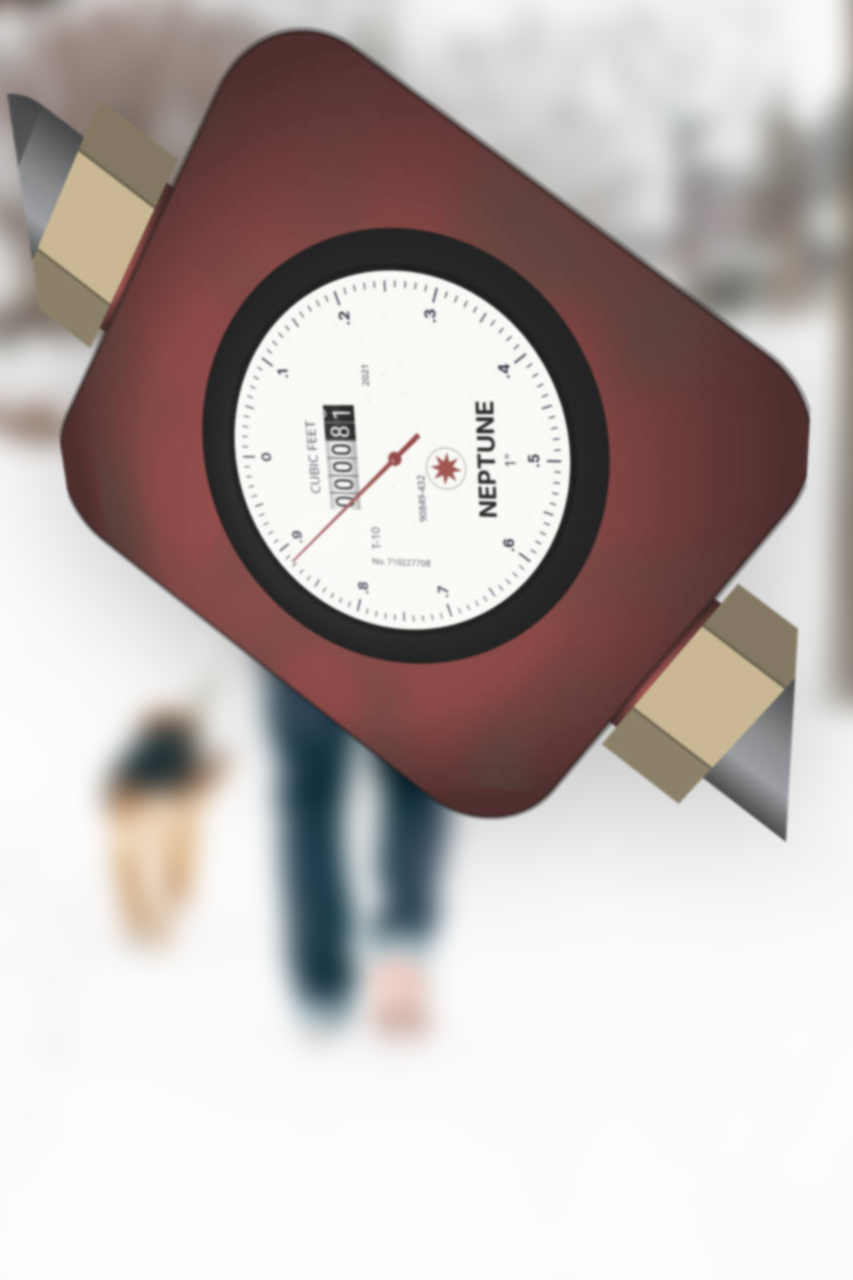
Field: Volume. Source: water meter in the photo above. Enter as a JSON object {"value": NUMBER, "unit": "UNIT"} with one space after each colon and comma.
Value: {"value": 80.88, "unit": "ft³"}
